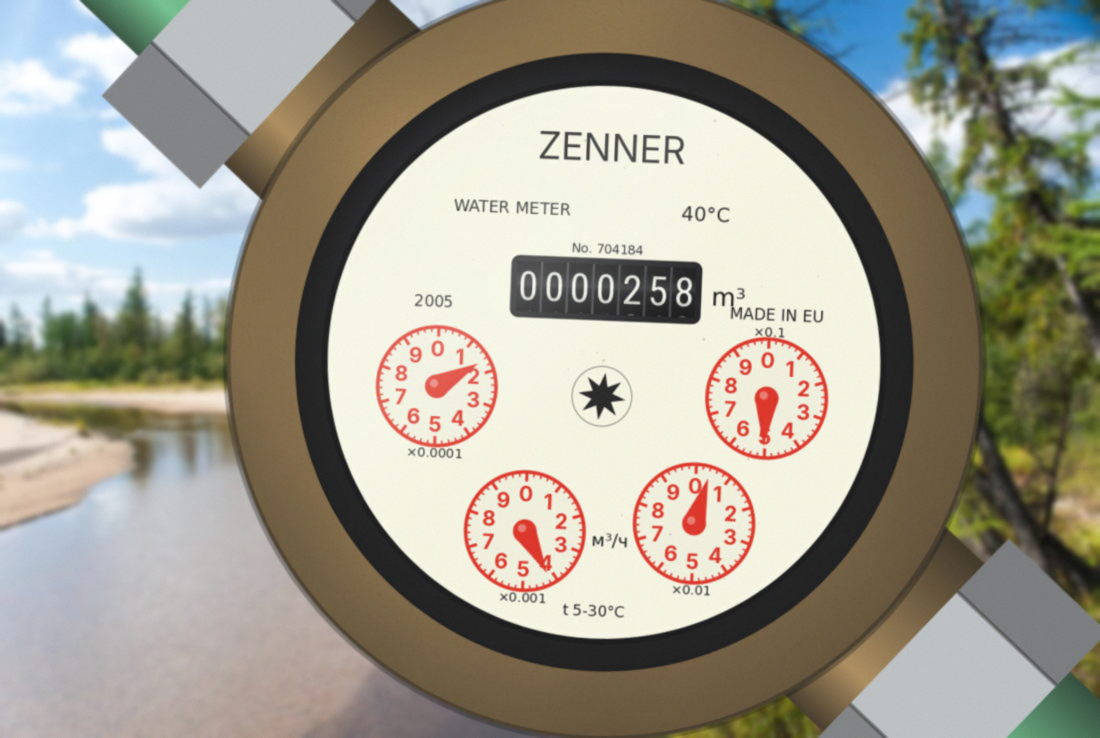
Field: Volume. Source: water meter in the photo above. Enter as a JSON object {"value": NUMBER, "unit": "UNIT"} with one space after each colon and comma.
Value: {"value": 258.5041, "unit": "m³"}
